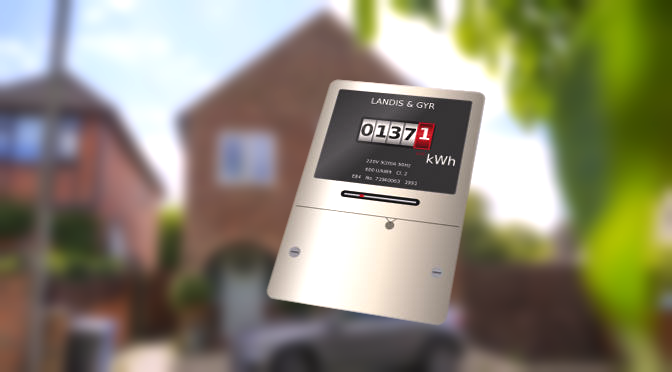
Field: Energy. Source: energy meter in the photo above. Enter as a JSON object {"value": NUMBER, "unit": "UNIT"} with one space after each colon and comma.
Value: {"value": 137.1, "unit": "kWh"}
